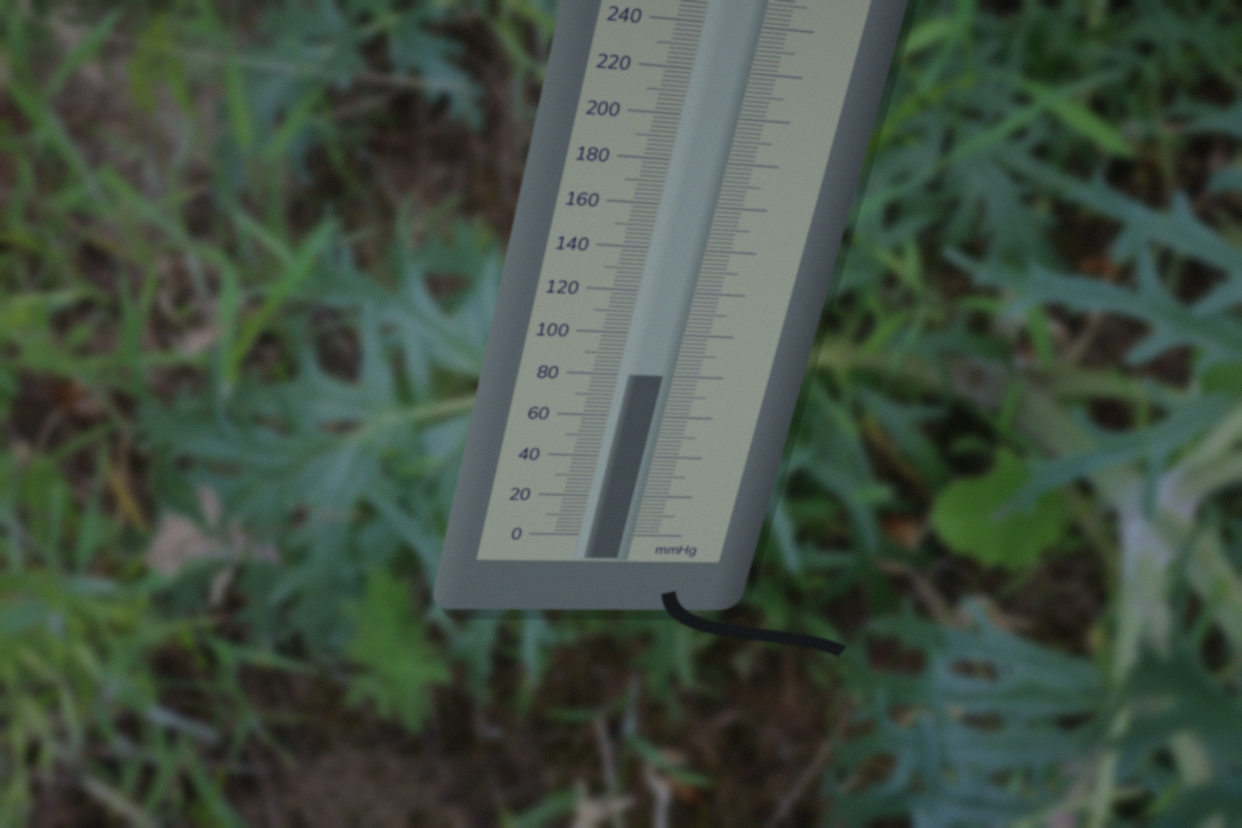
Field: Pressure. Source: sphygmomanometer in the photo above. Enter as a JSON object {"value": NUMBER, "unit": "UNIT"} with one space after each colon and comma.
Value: {"value": 80, "unit": "mmHg"}
